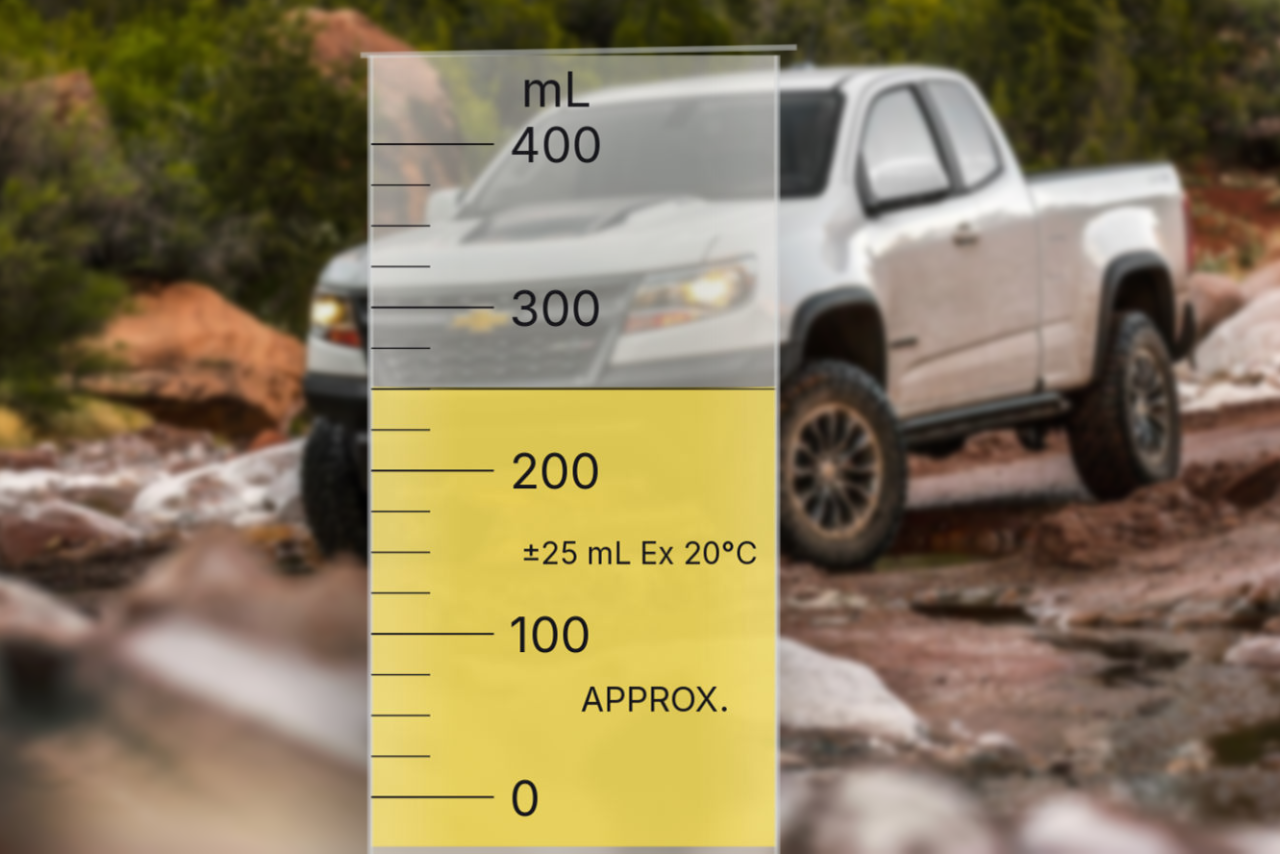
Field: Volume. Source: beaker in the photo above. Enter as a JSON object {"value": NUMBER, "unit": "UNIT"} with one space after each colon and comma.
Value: {"value": 250, "unit": "mL"}
